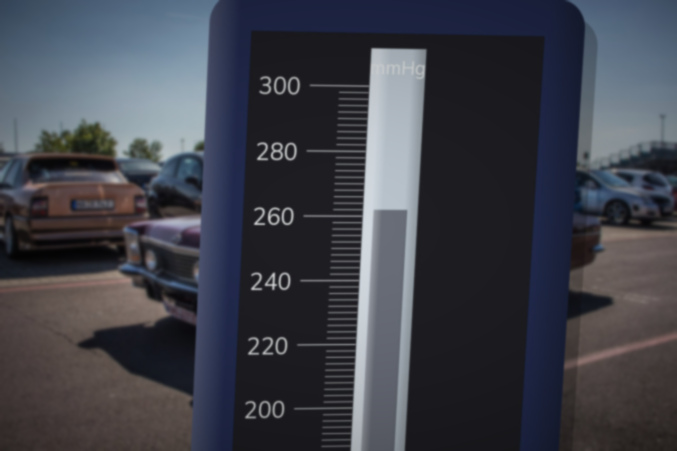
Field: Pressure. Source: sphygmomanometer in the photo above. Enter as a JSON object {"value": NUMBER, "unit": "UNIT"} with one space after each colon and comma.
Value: {"value": 262, "unit": "mmHg"}
